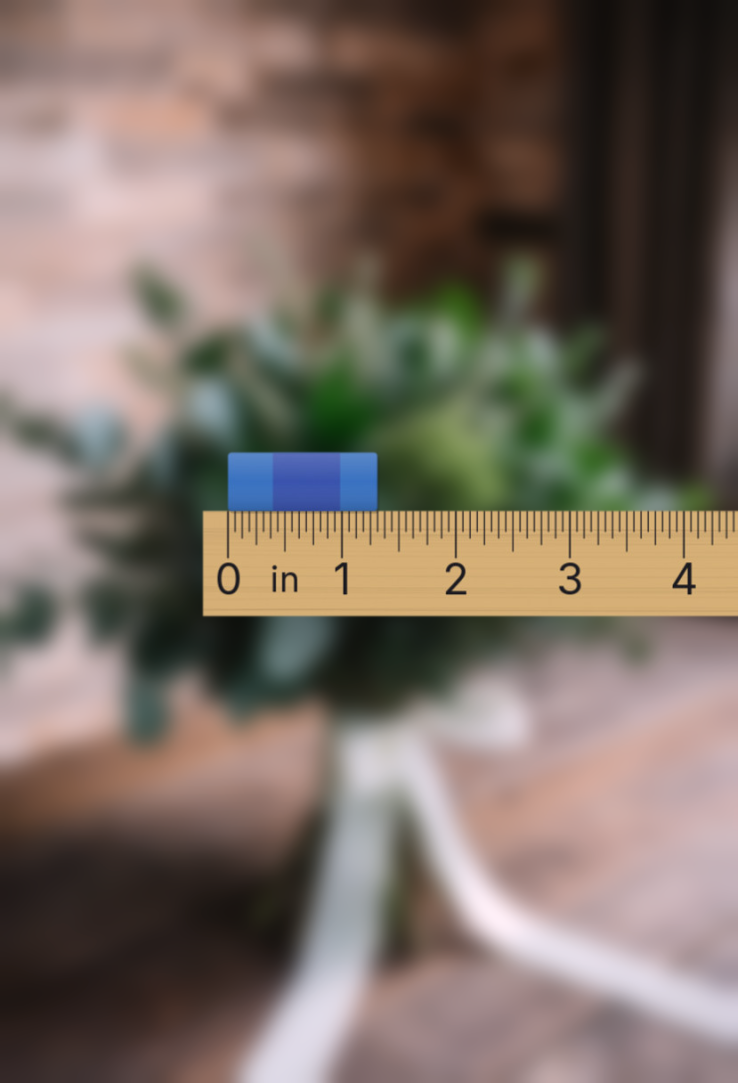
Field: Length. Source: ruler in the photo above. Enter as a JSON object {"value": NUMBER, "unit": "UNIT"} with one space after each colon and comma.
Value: {"value": 1.3125, "unit": "in"}
